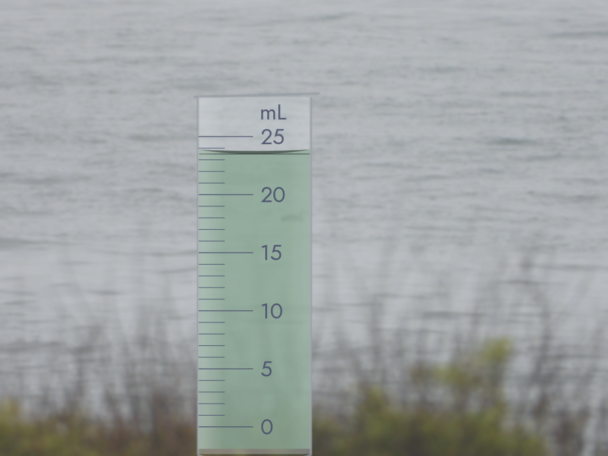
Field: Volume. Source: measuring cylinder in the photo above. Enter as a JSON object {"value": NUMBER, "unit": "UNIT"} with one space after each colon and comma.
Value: {"value": 23.5, "unit": "mL"}
